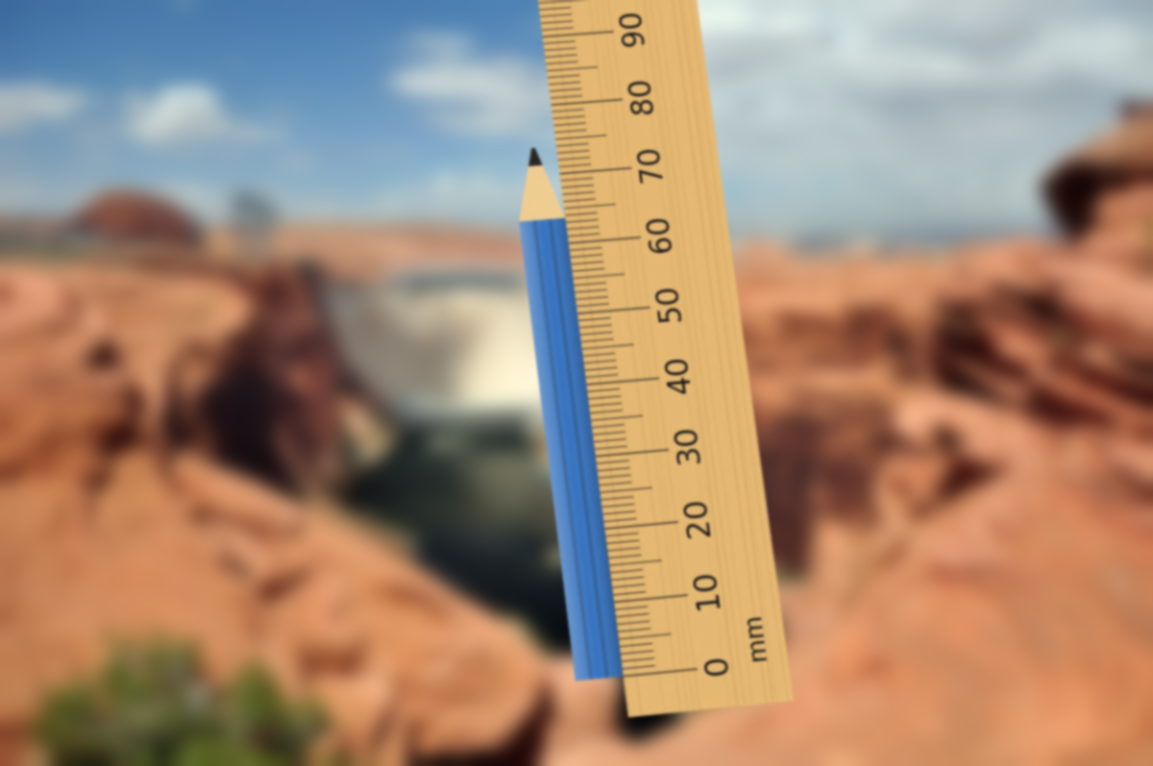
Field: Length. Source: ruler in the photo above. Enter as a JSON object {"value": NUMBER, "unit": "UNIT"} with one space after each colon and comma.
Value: {"value": 74, "unit": "mm"}
